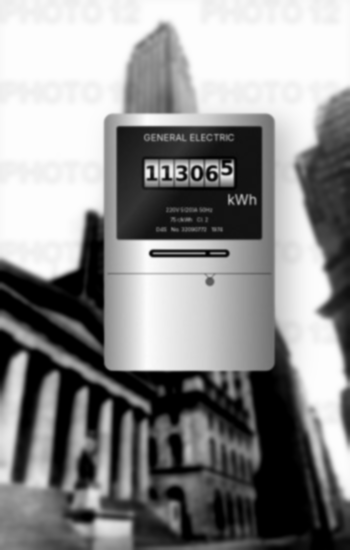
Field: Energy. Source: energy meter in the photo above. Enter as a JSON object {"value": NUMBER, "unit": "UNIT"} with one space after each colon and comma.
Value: {"value": 113065, "unit": "kWh"}
